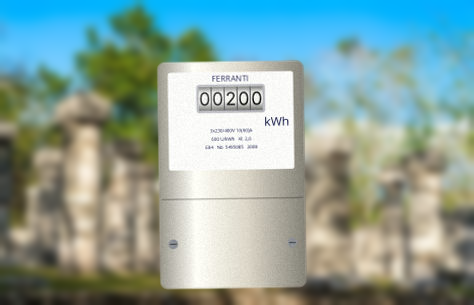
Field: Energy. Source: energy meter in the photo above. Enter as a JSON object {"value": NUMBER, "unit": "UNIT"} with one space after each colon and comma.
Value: {"value": 200, "unit": "kWh"}
